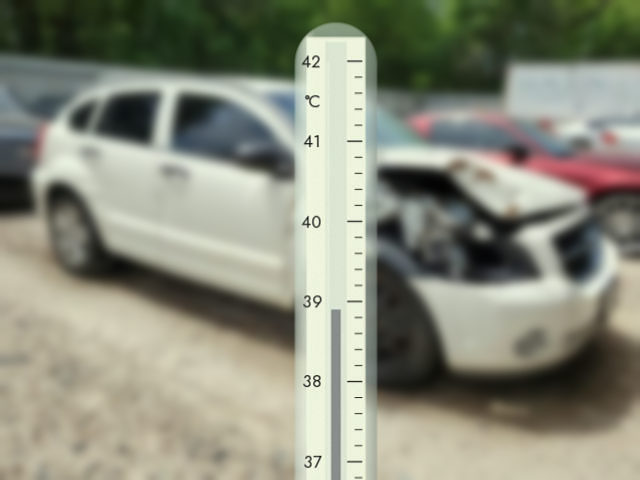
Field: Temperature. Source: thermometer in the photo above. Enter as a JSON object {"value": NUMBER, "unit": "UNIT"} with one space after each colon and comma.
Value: {"value": 38.9, "unit": "°C"}
